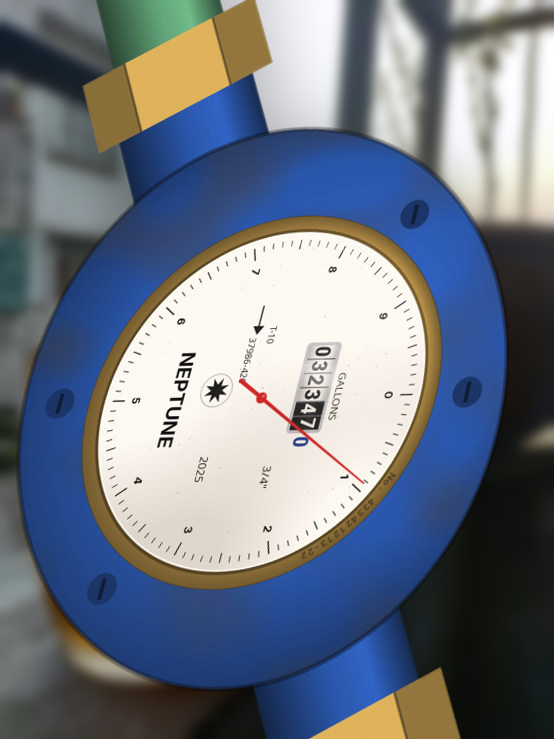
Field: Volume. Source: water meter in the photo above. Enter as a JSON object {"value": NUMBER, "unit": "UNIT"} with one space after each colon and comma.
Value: {"value": 323470.9, "unit": "gal"}
